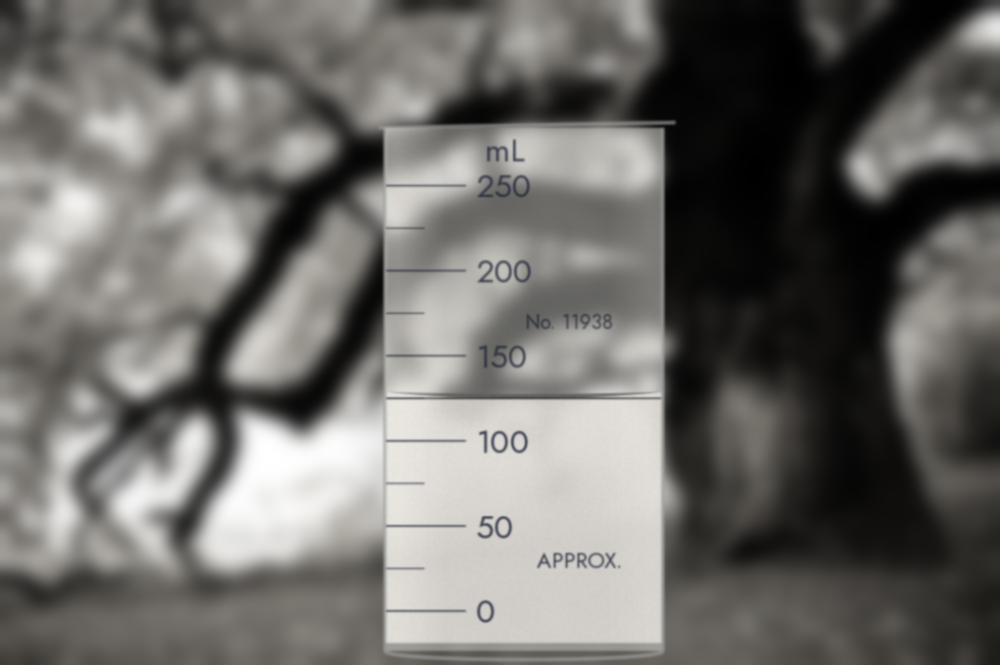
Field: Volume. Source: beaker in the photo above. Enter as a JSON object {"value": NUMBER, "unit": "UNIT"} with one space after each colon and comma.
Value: {"value": 125, "unit": "mL"}
